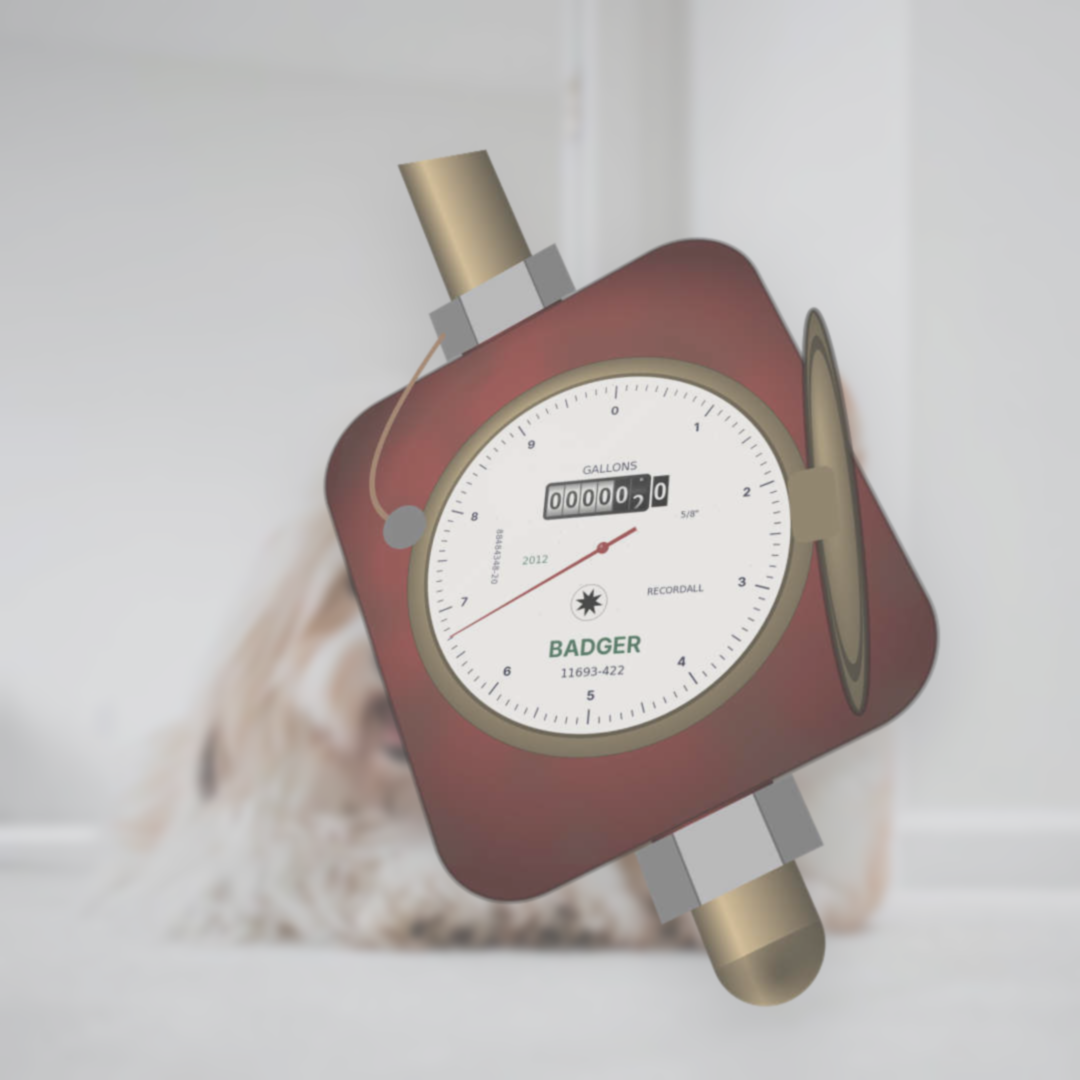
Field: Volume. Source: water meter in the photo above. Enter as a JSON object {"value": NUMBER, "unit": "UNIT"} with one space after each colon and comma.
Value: {"value": 16.7, "unit": "gal"}
